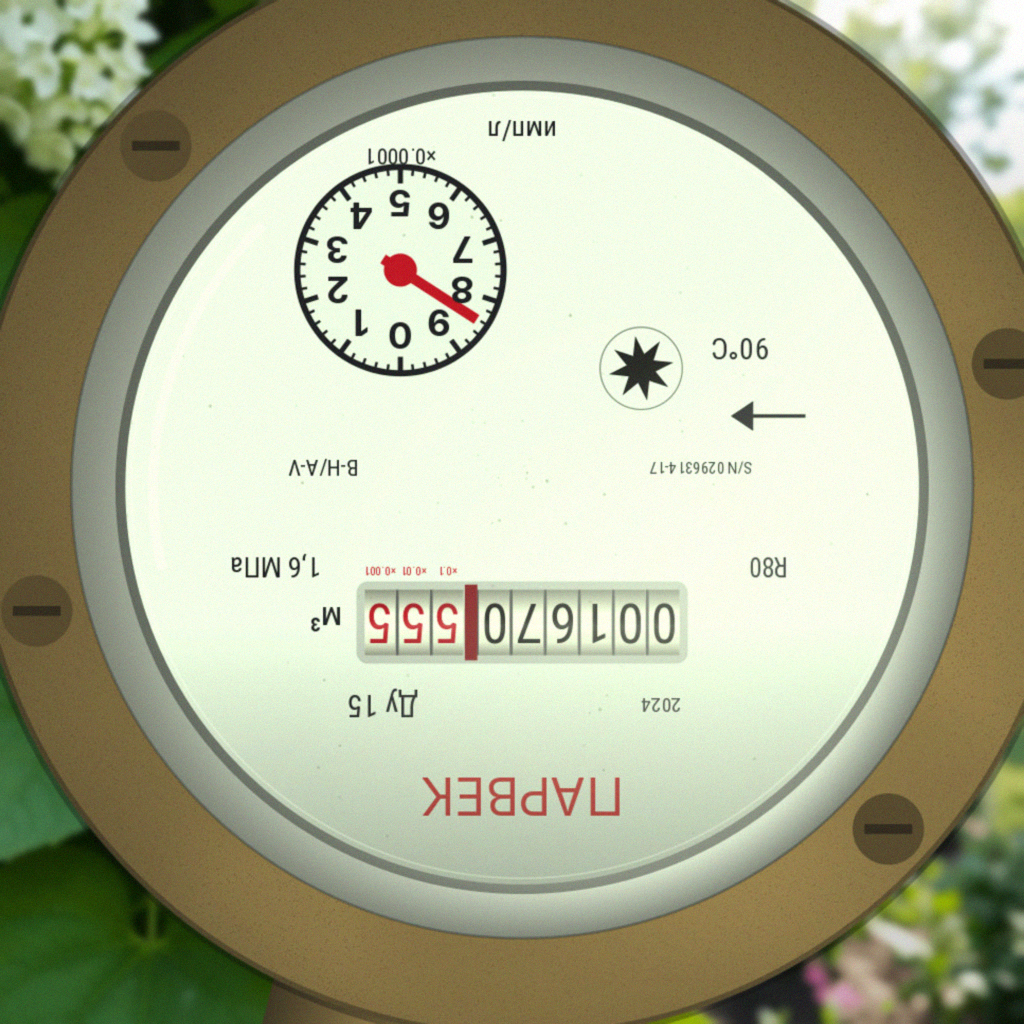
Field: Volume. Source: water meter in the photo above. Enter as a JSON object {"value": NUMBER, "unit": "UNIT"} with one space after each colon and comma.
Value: {"value": 1670.5558, "unit": "m³"}
